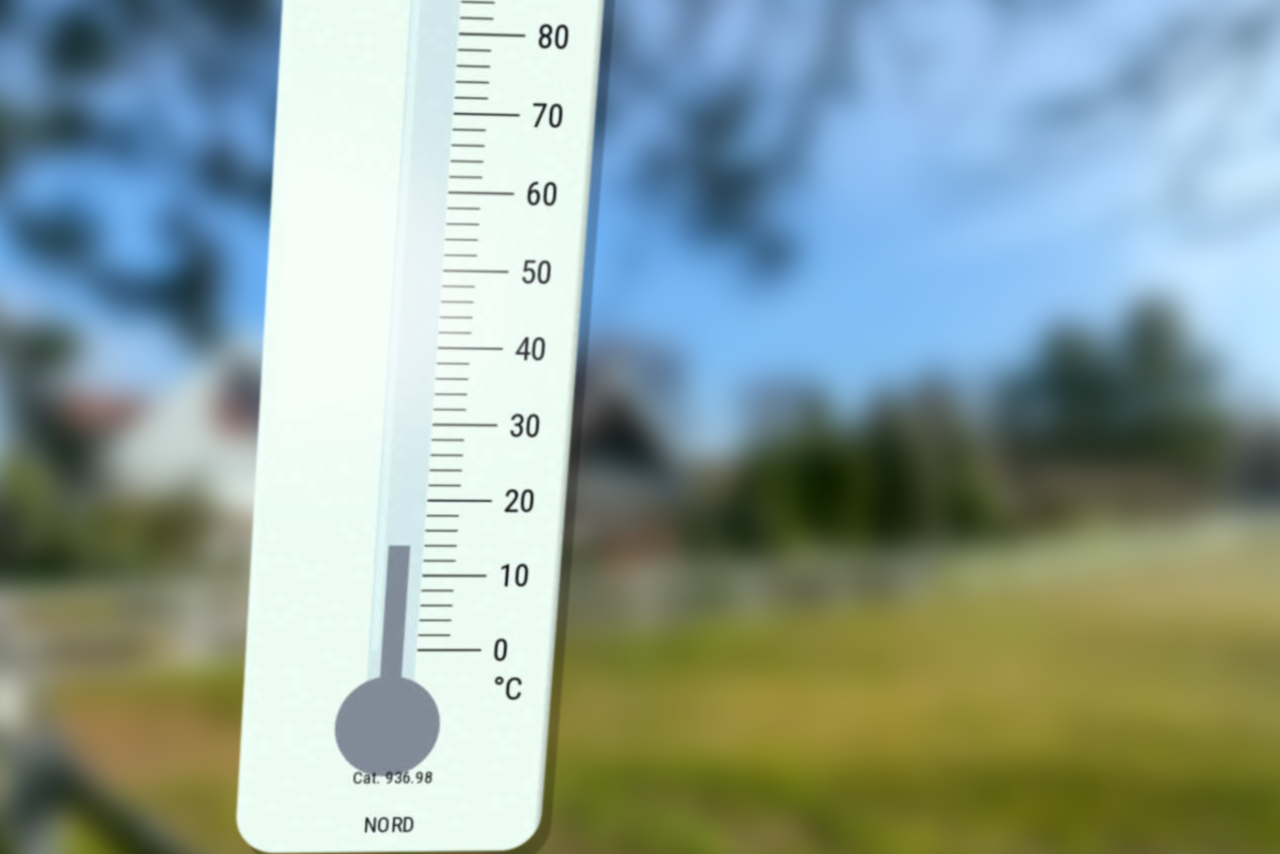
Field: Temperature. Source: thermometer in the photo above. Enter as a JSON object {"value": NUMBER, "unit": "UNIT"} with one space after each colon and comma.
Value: {"value": 14, "unit": "°C"}
